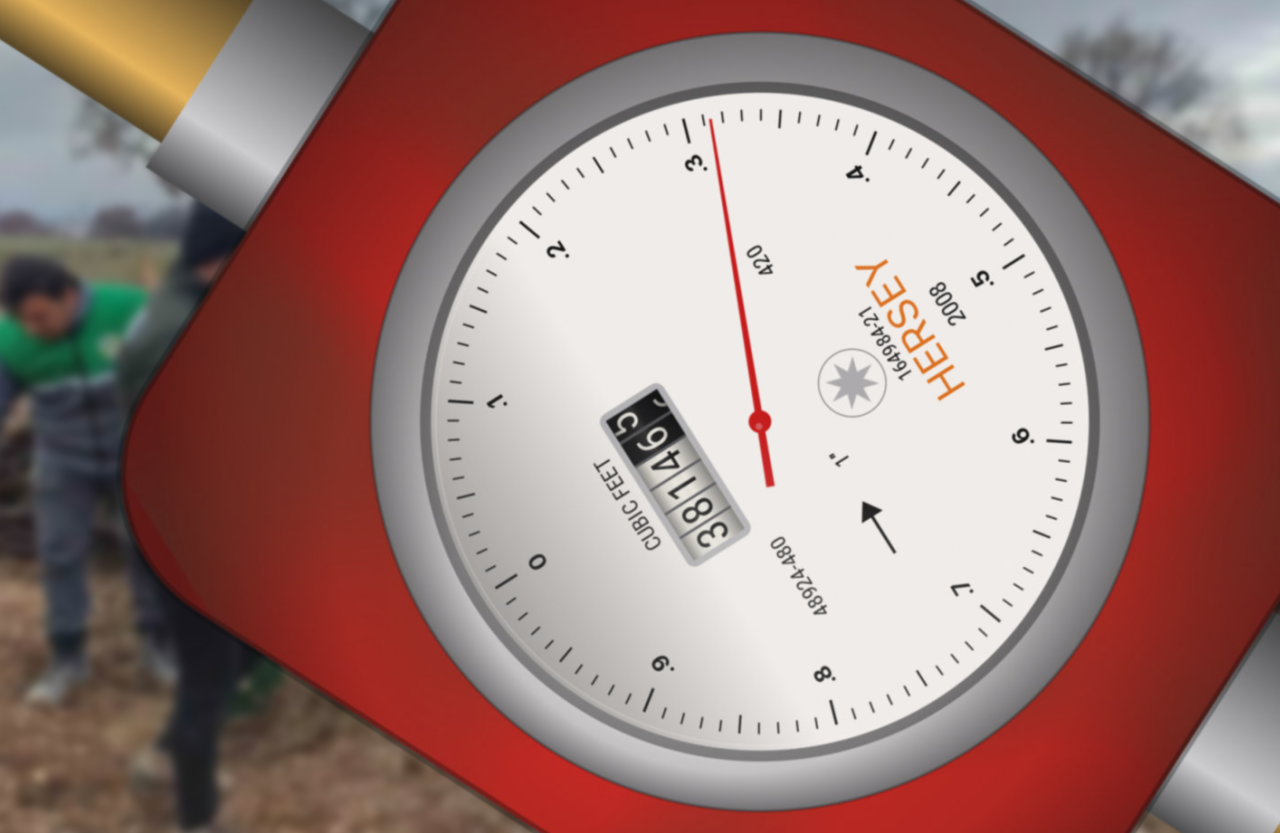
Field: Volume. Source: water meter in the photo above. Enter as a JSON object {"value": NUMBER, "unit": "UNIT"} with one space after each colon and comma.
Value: {"value": 381465.31, "unit": "ft³"}
